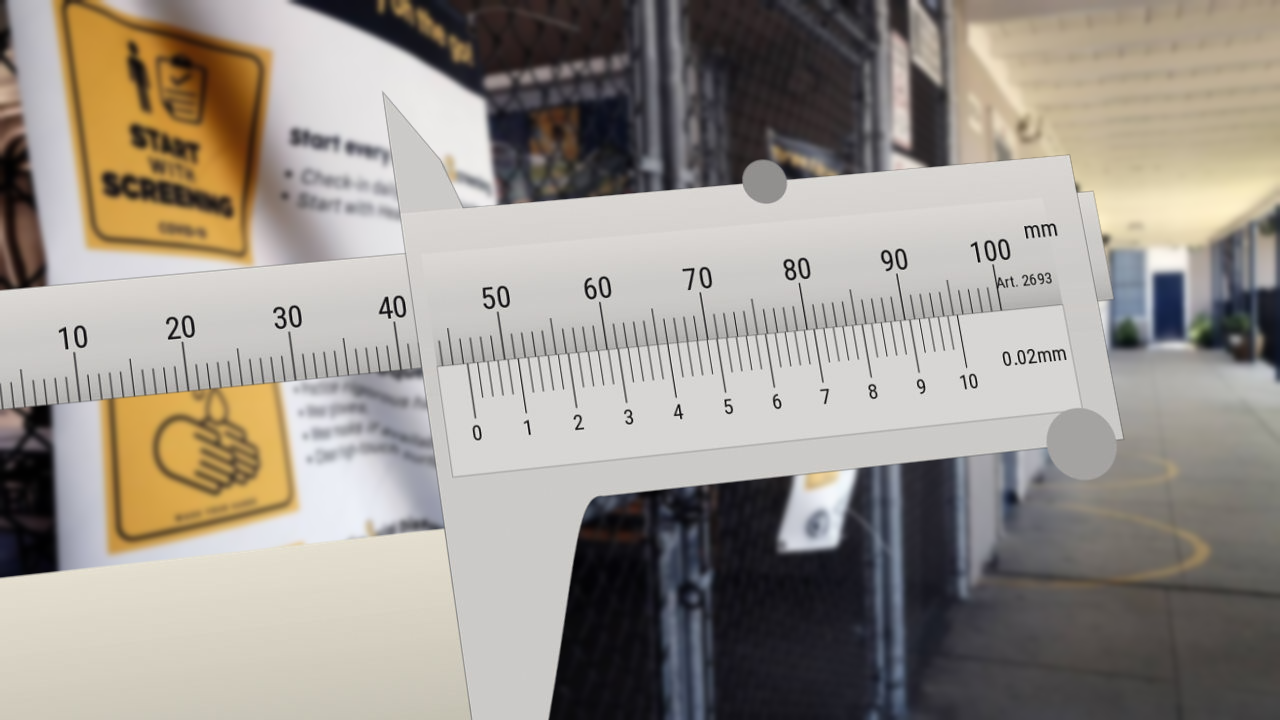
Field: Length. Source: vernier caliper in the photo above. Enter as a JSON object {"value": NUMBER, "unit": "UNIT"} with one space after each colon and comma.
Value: {"value": 46.4, "unit": "mm"}
